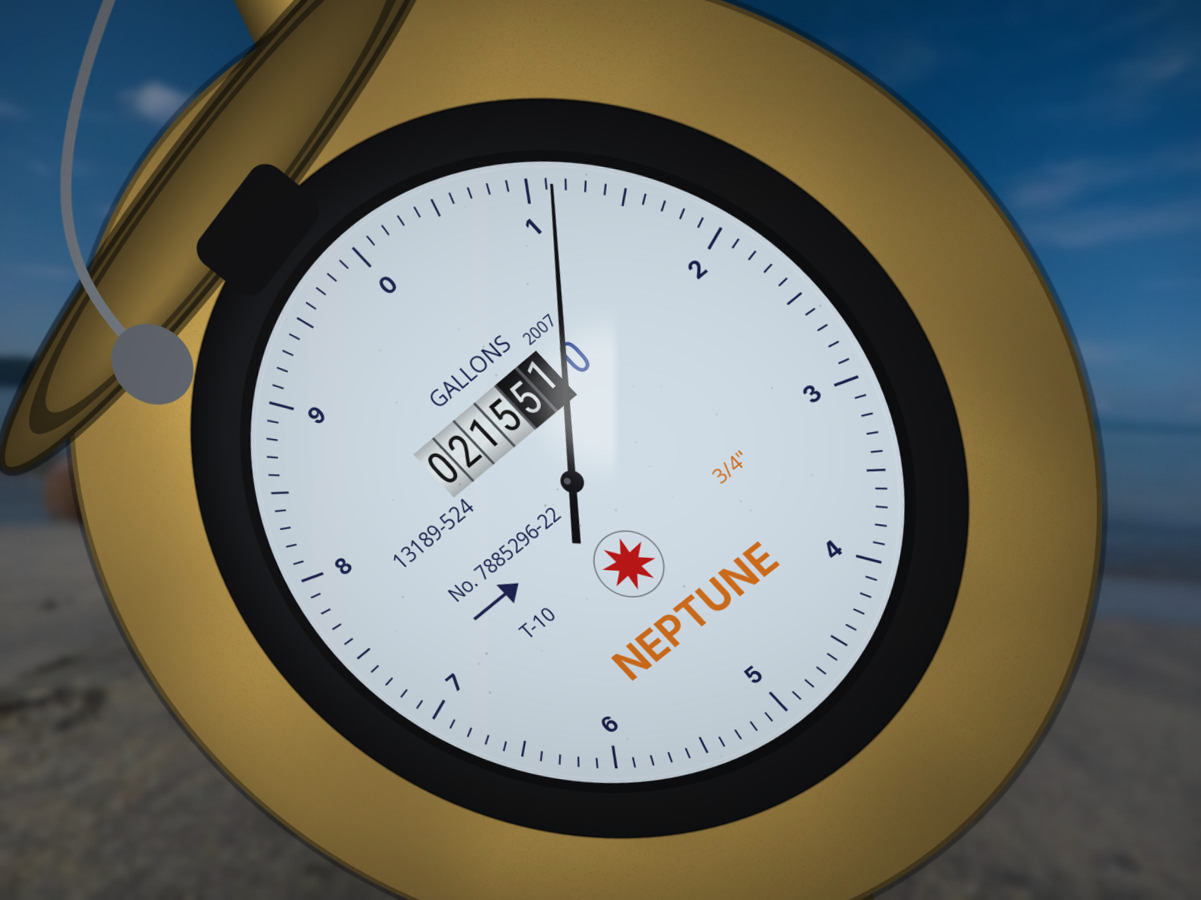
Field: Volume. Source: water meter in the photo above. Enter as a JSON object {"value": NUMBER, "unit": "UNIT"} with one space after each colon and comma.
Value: {"value": 215511.1, "unit": "gal"}
